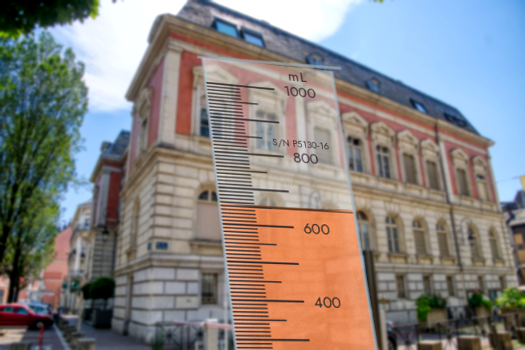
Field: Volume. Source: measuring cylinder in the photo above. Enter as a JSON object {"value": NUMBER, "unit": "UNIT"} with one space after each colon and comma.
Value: {"value": 650, "unit": "mL"}
